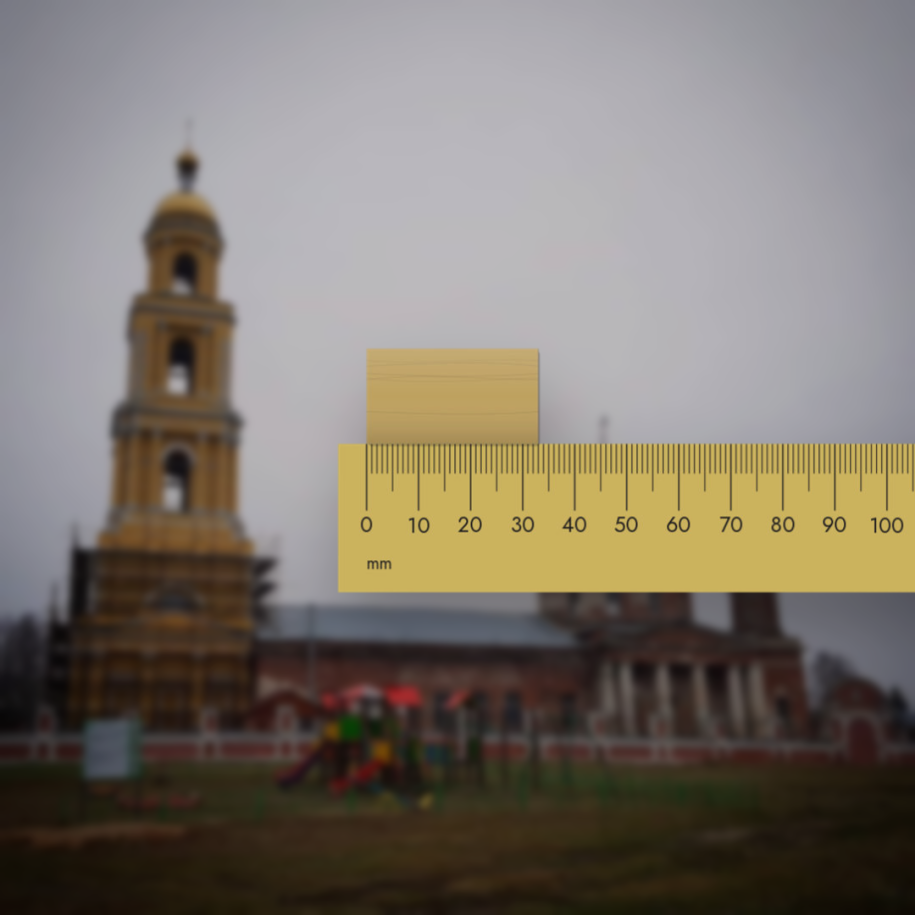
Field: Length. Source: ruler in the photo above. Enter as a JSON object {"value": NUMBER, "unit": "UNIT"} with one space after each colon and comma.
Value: {"value": 33, "unit": "mm"}
